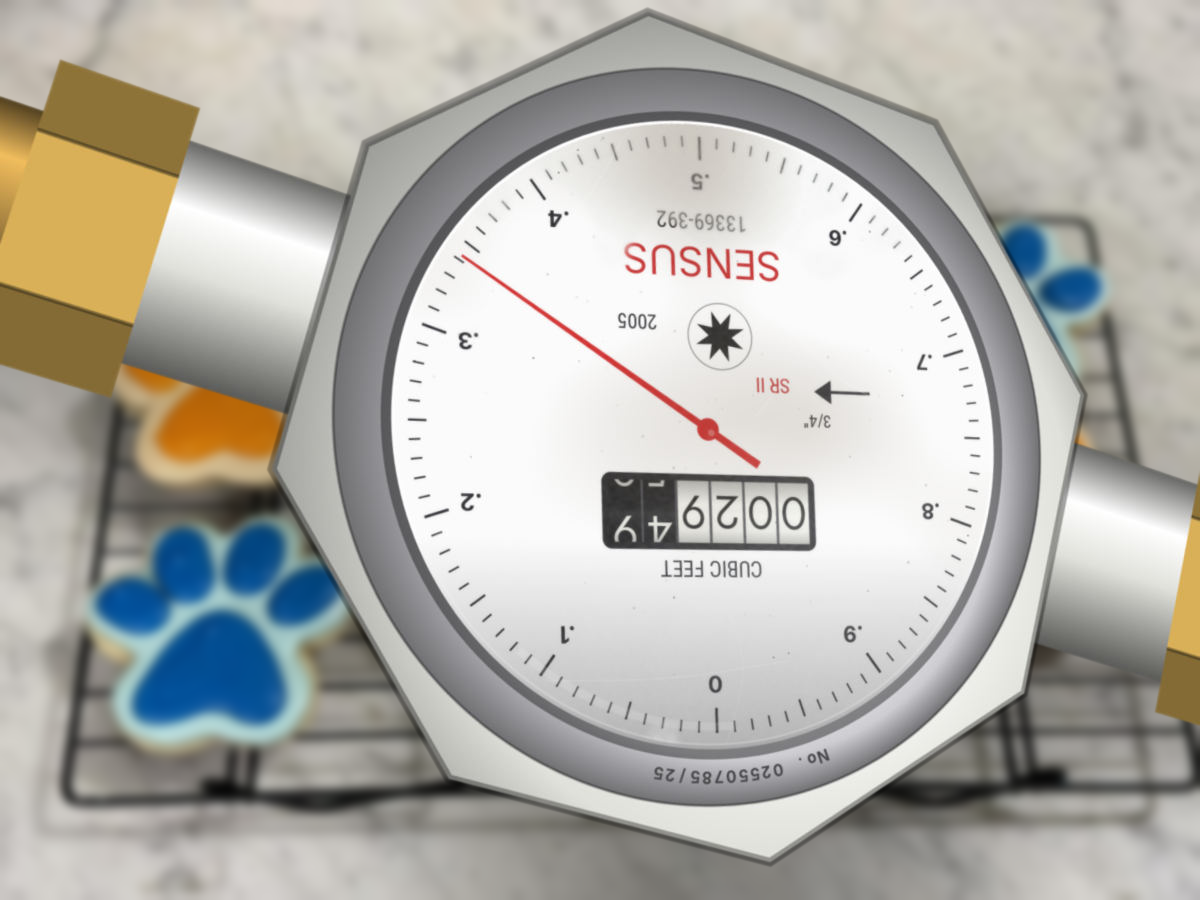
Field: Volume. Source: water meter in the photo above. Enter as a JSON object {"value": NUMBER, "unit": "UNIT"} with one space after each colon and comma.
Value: {"value": 2949.34, "unit": "ft³"}
